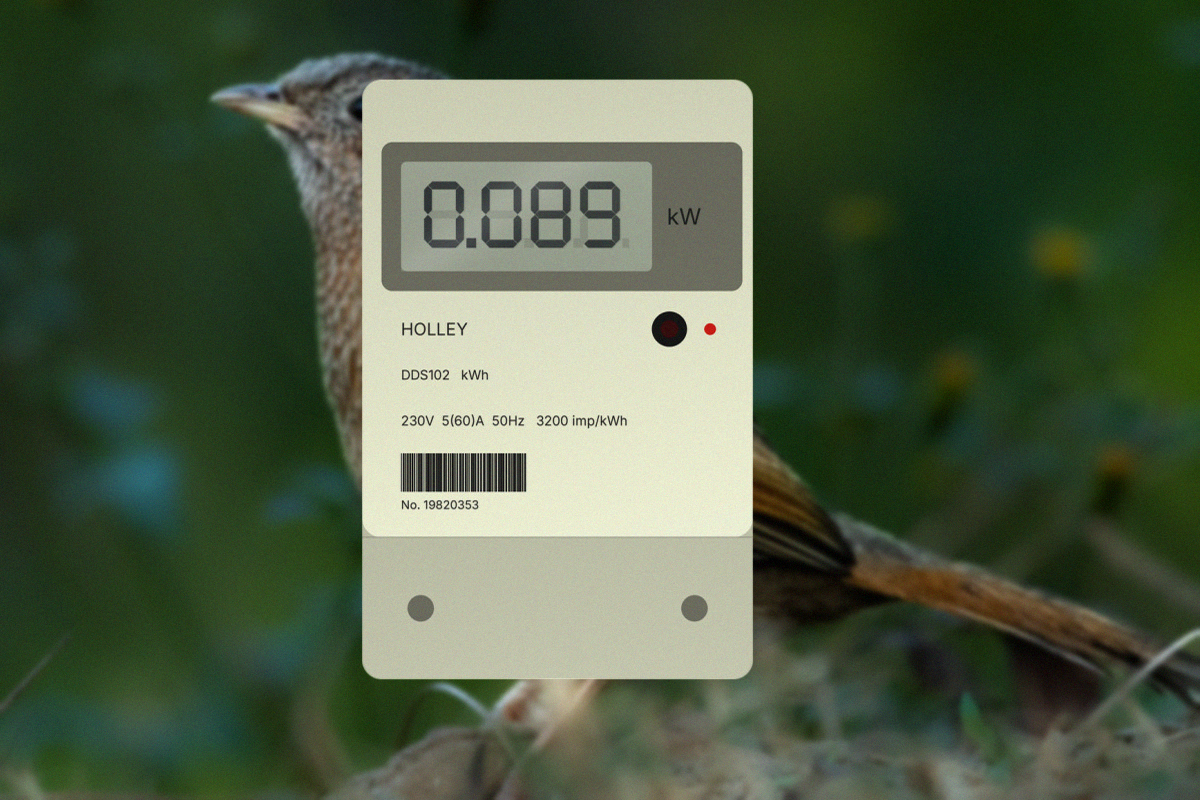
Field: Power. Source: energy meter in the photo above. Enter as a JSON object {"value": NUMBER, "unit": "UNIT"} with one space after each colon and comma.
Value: {"value": 0.089, "unit": "kW"}
